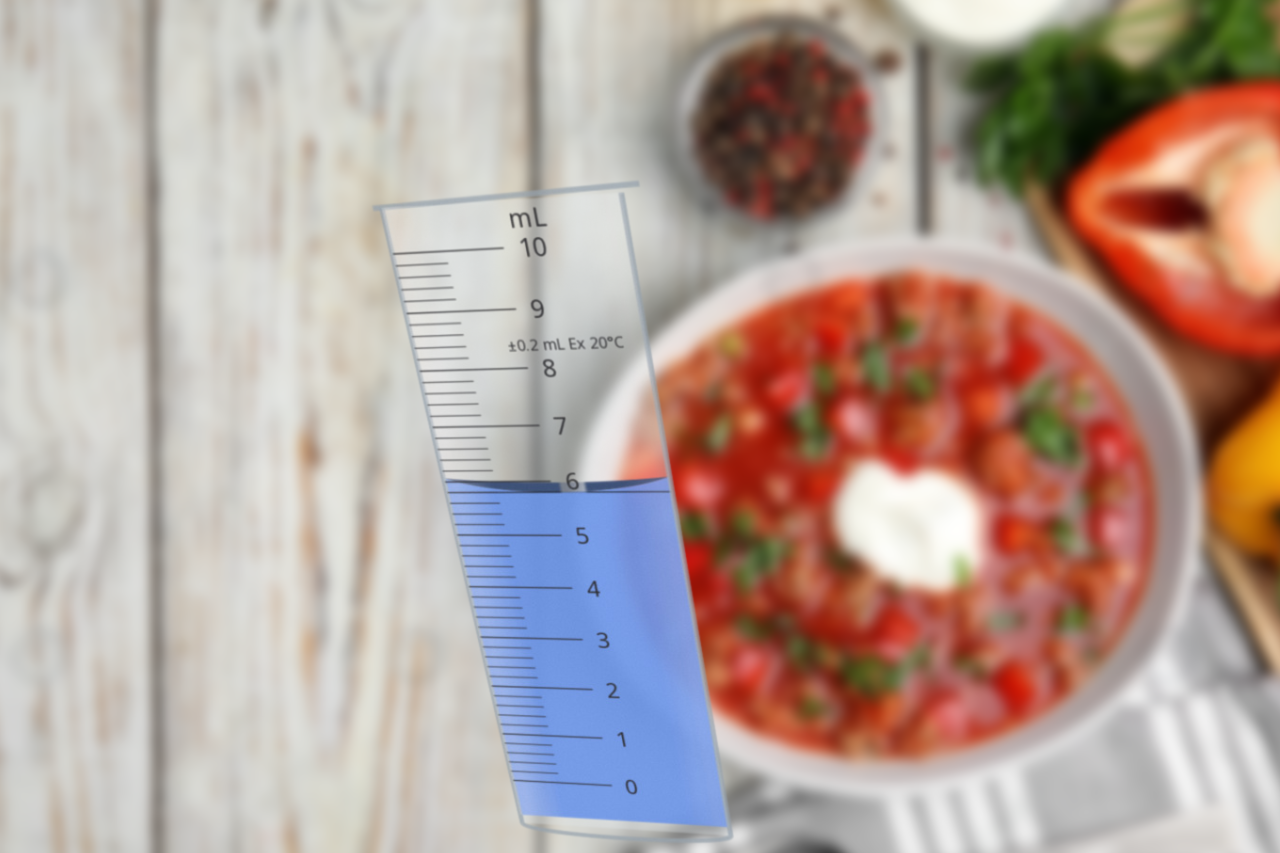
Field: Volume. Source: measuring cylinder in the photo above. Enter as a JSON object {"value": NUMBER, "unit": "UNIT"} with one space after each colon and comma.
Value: {"value": 5.8, "unit": "mL"}
